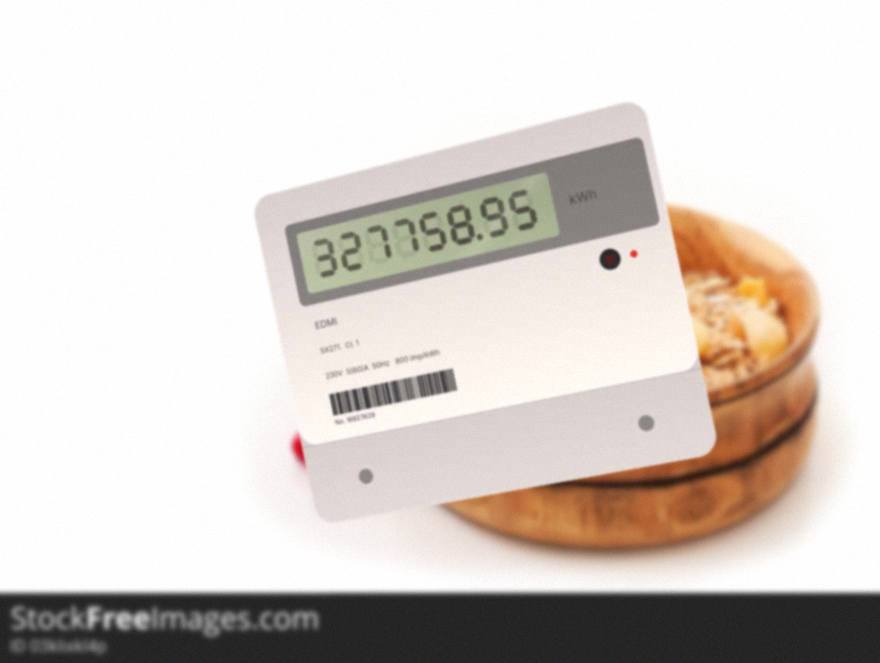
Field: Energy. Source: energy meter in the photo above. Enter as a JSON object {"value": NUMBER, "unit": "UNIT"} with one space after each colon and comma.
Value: {"value": 327758.95, "unit": "kWh"}
